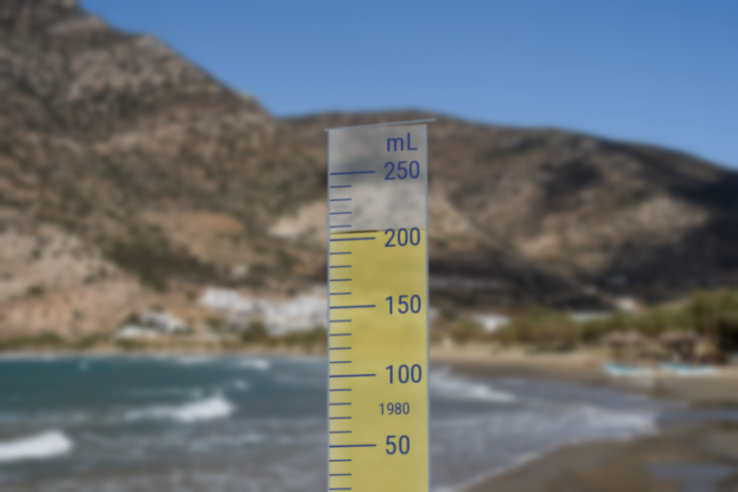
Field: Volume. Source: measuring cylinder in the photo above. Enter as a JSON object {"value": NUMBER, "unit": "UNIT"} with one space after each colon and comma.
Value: {"value": 205, "unit": "mL"}
